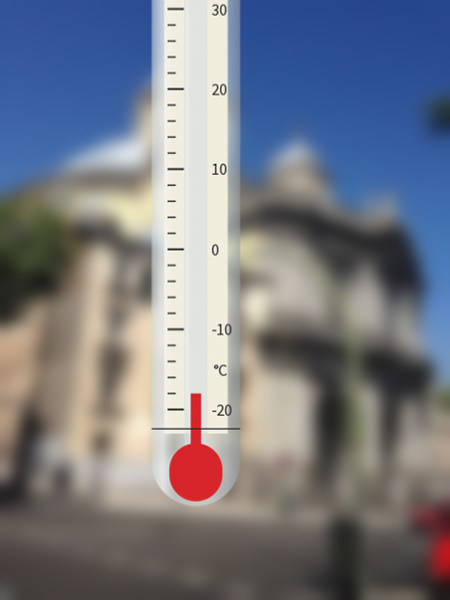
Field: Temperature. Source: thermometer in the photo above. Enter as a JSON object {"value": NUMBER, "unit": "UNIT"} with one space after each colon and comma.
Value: {"value": -18, "unit": "°C"}
